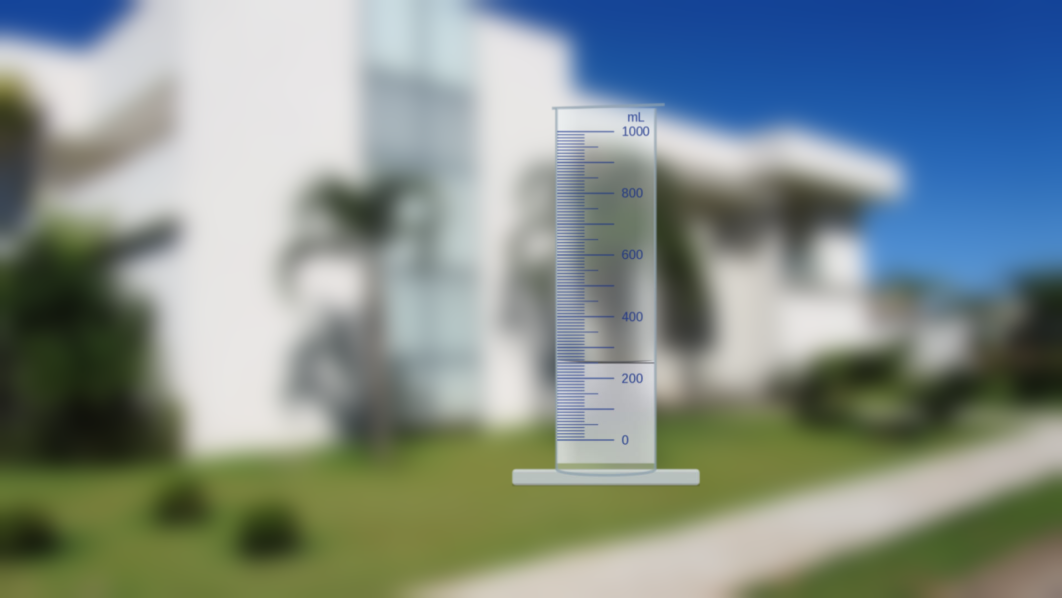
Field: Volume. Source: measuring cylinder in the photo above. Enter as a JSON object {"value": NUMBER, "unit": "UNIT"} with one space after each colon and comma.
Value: {"value": 250, "unit": "mL"}
